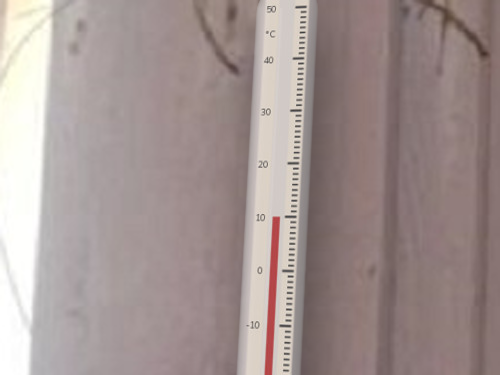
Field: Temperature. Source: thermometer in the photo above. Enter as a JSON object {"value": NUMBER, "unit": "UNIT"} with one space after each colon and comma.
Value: {"value": 10, "unit": "°C"}
